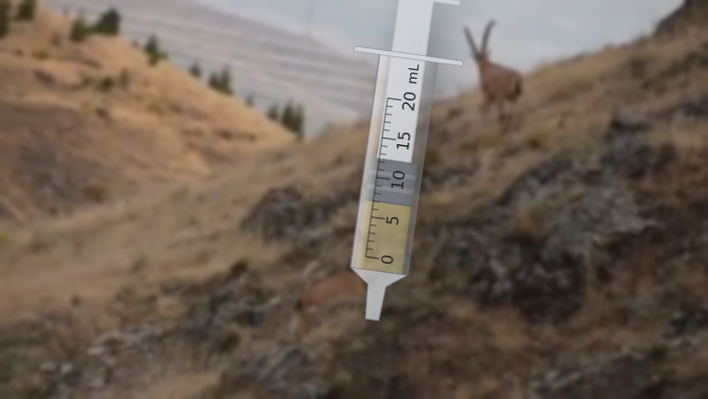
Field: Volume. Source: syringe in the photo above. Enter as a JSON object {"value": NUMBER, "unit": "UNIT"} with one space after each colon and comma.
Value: {"value": 7, "unit": "mL"}
